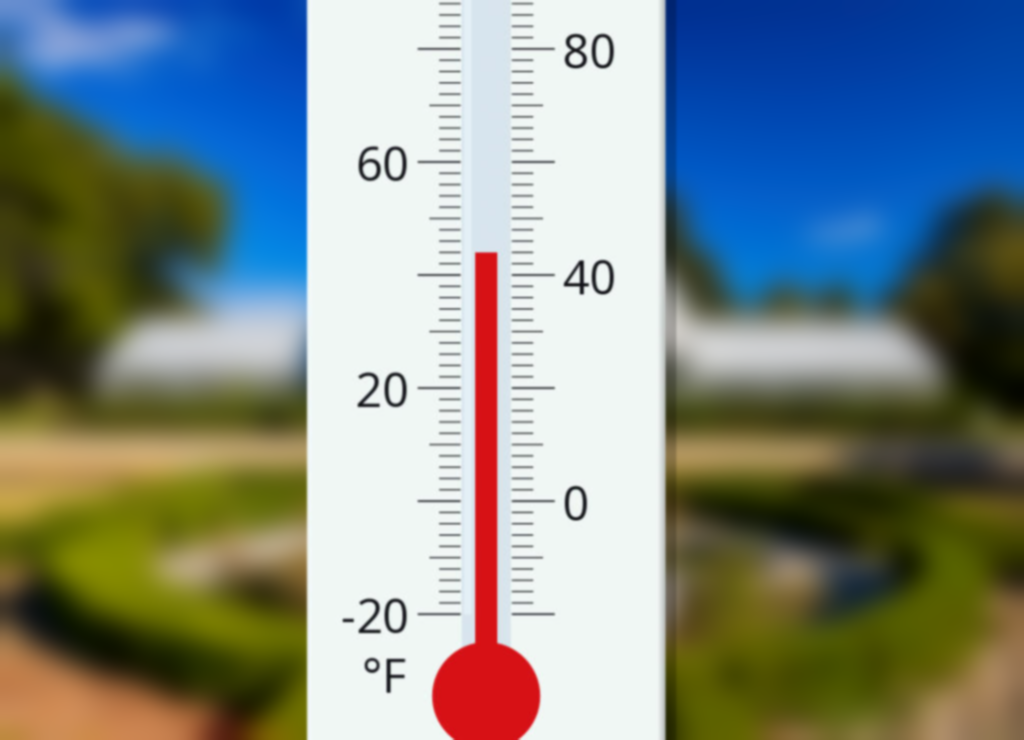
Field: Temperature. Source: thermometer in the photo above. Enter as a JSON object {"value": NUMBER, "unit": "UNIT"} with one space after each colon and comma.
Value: {"value": 44, "unit": "°F"}
